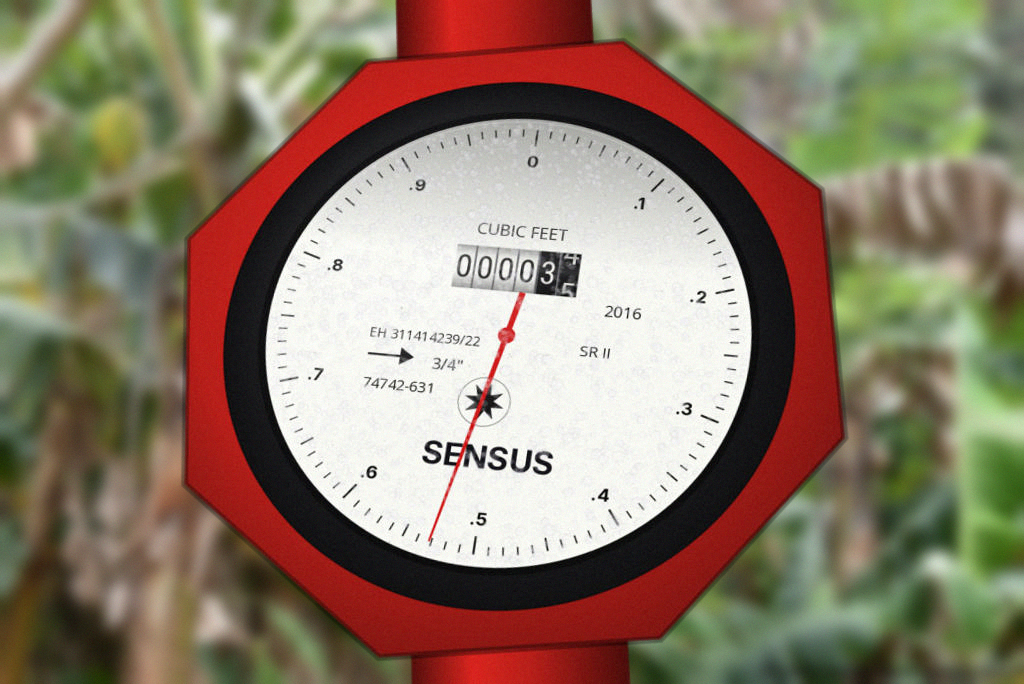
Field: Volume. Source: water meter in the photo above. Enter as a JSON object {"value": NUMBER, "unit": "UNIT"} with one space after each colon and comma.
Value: {"value": 34.53, "unit": "ft³"}
